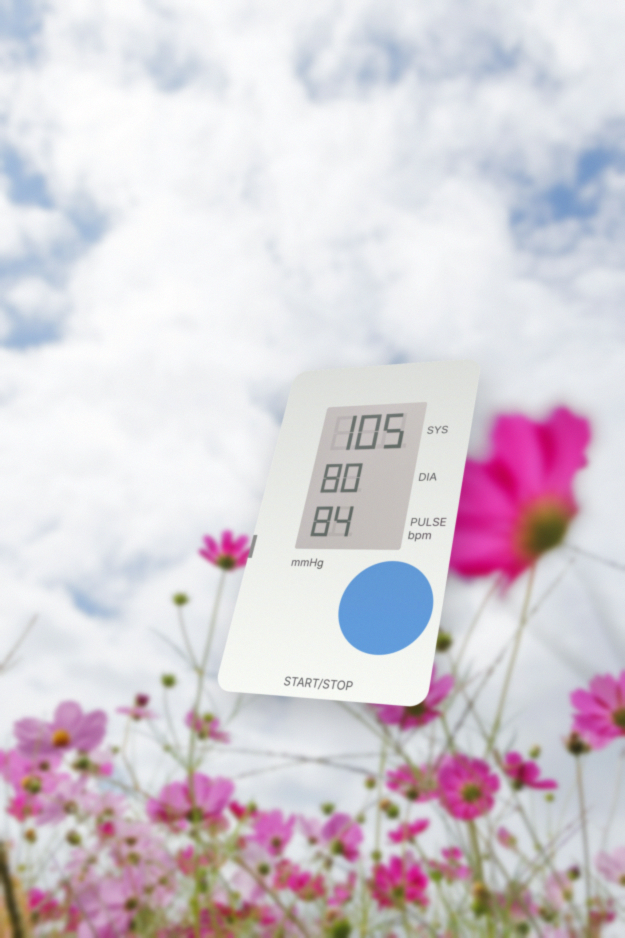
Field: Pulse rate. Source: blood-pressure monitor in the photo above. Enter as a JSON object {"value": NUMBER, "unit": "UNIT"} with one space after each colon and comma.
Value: {"value": 84, "unit": "bpm"}
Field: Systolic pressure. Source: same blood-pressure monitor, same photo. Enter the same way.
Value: {"value": 105, "unit": "mmHg"}
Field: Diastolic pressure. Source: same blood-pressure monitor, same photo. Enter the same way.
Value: {"value": 80, "unit": "mmHg"}
